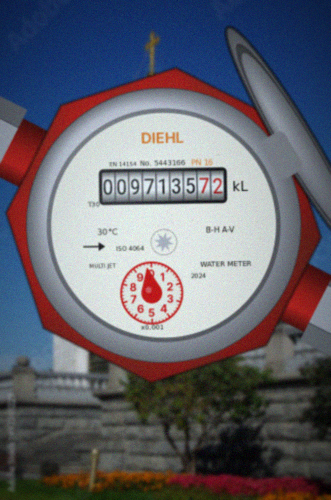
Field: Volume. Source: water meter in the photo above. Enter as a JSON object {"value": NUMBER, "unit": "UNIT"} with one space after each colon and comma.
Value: {"value": 97135.719, "unit": "kL"}
